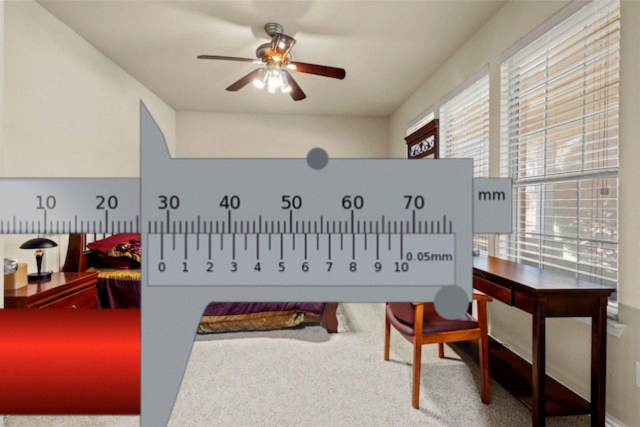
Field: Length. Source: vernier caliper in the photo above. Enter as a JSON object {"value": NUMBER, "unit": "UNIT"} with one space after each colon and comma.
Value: {"value": 29.0, "unit": "mm"}
